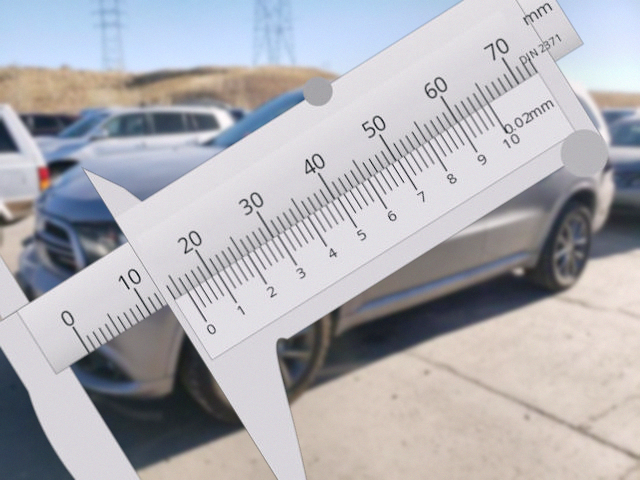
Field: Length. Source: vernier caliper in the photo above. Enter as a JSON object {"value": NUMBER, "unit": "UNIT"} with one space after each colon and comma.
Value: {"value": 16.0, "unit": "mm"}
